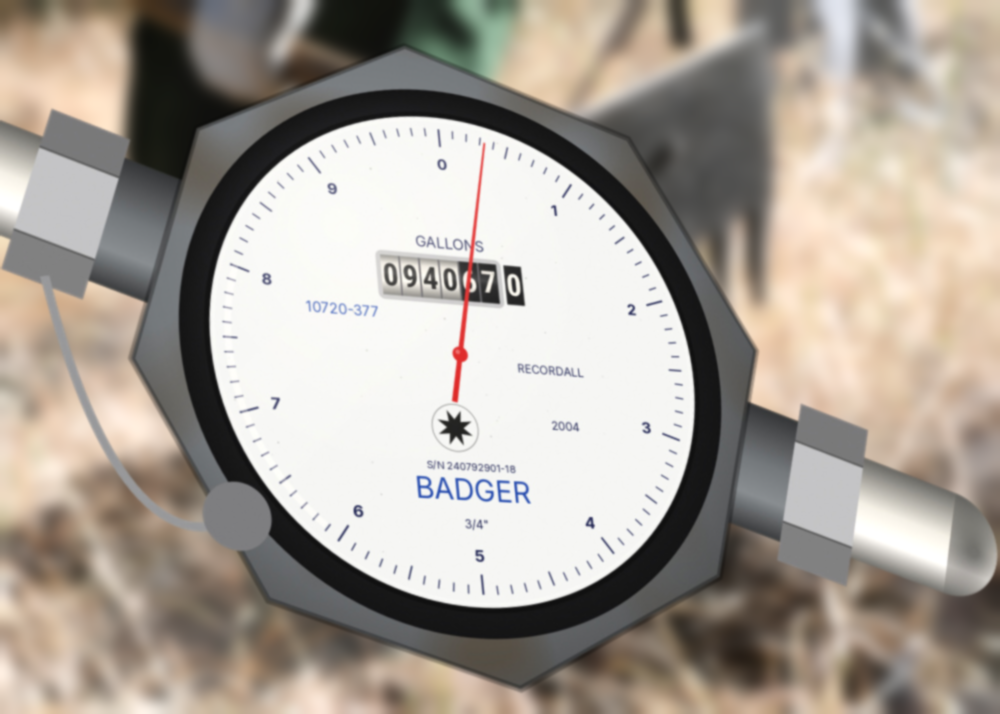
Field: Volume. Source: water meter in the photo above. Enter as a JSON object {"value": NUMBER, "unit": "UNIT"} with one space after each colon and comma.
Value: {"value": 940670.3, "unit": "gal"}
